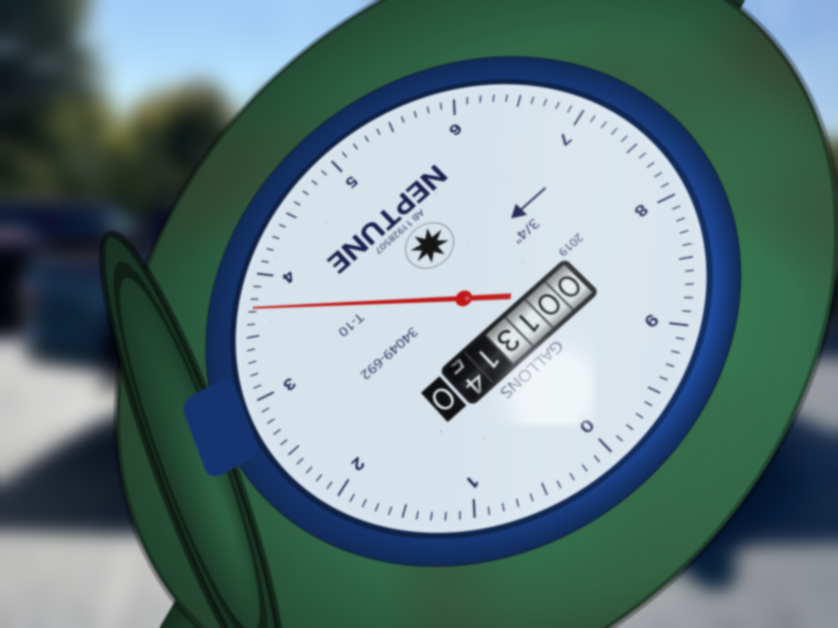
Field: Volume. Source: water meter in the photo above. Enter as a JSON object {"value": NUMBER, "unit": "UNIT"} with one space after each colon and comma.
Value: {"value": 13143.7, "unit": "gal"}
